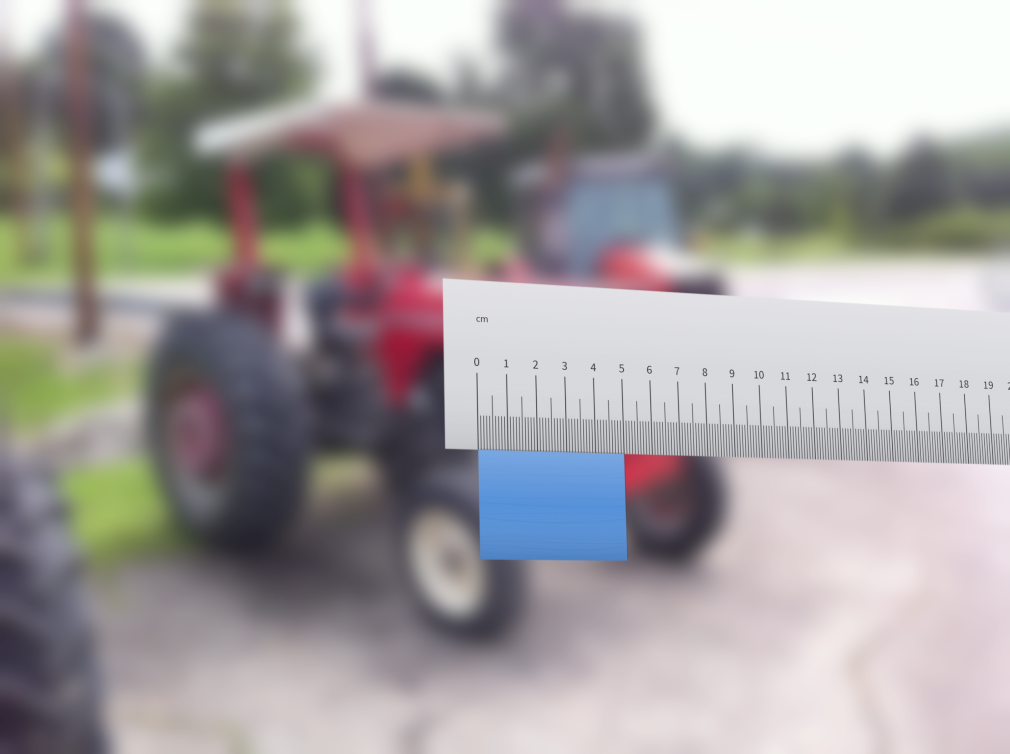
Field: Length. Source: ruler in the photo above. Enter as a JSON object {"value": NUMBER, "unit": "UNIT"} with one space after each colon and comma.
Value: {"value": 5, "unit": "cm"}
